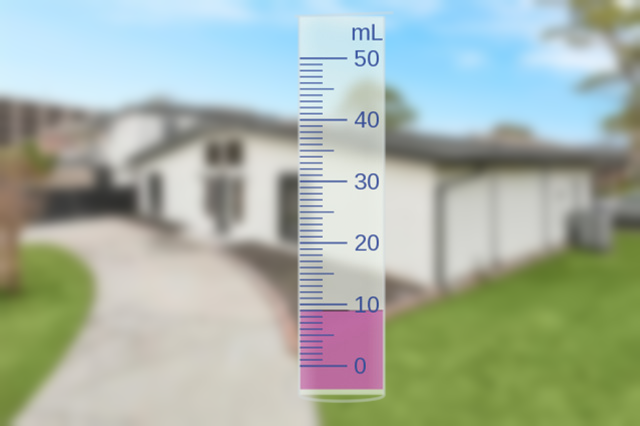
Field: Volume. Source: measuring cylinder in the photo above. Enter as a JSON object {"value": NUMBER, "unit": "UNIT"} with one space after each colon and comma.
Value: {"value": 9, "unit": "mL"}
